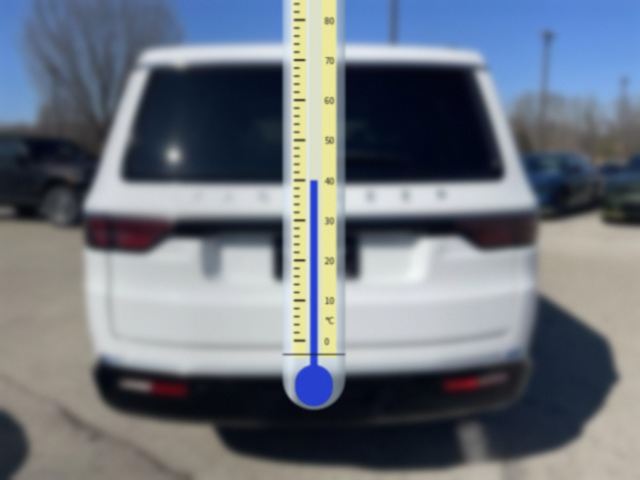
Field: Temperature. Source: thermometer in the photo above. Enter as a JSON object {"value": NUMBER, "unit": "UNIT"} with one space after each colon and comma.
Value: {"value": 40, "unit": "°C"}
